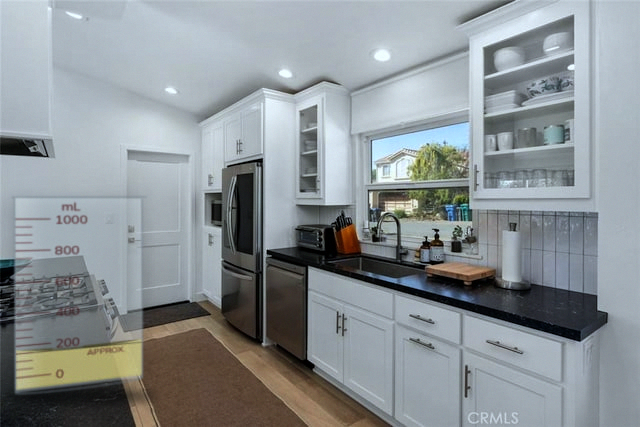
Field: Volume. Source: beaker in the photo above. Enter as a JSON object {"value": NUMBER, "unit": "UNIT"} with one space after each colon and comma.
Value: {"value": 150, "unit": "mL"}
